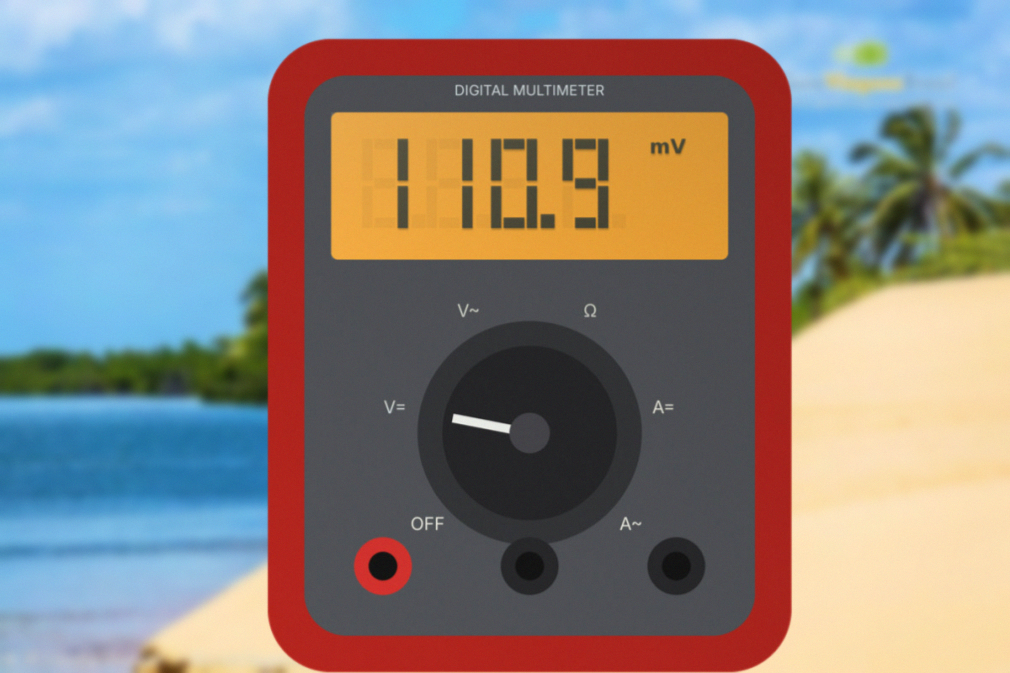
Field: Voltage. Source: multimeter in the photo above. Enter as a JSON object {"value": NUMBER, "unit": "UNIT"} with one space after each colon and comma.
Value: {"value": 110.9, "unit": "mV"}
